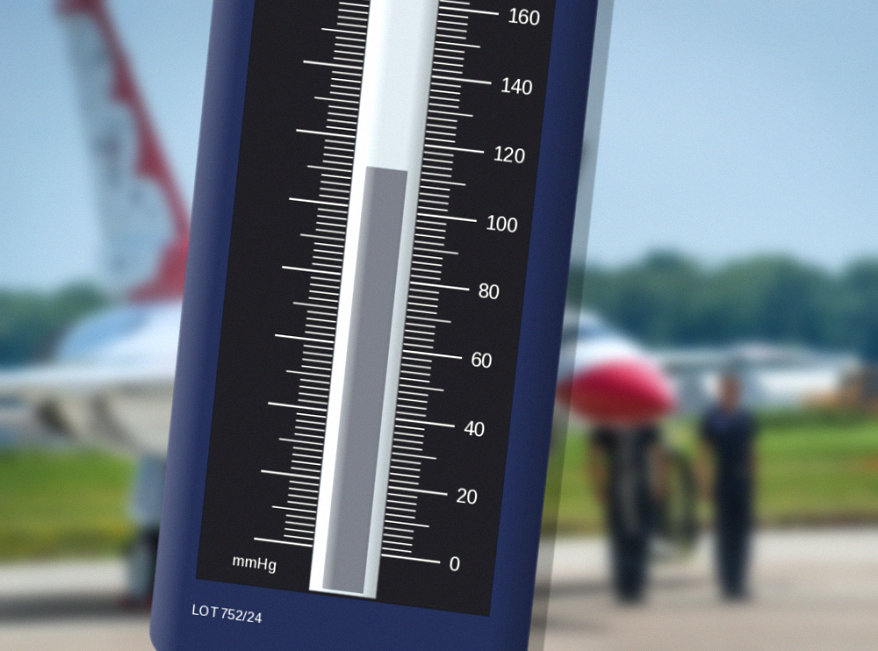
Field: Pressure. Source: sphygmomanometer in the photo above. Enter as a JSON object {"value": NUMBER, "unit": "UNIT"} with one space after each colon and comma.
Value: {"value": 112, "unit": "mmHg"}
